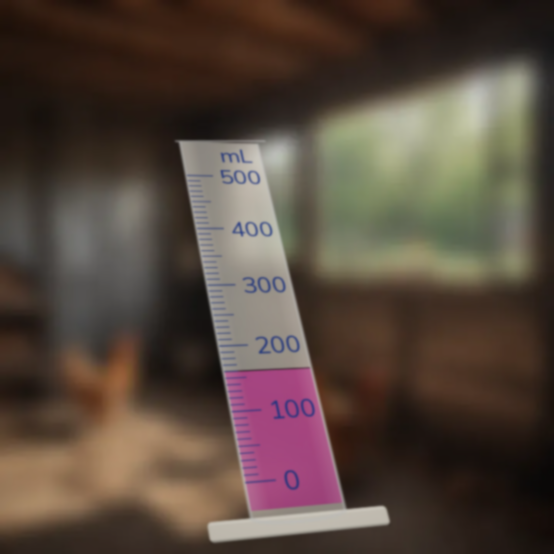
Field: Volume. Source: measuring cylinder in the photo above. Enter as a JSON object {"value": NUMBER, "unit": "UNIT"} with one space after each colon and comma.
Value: {"value": 160, "unit": "mL"}
